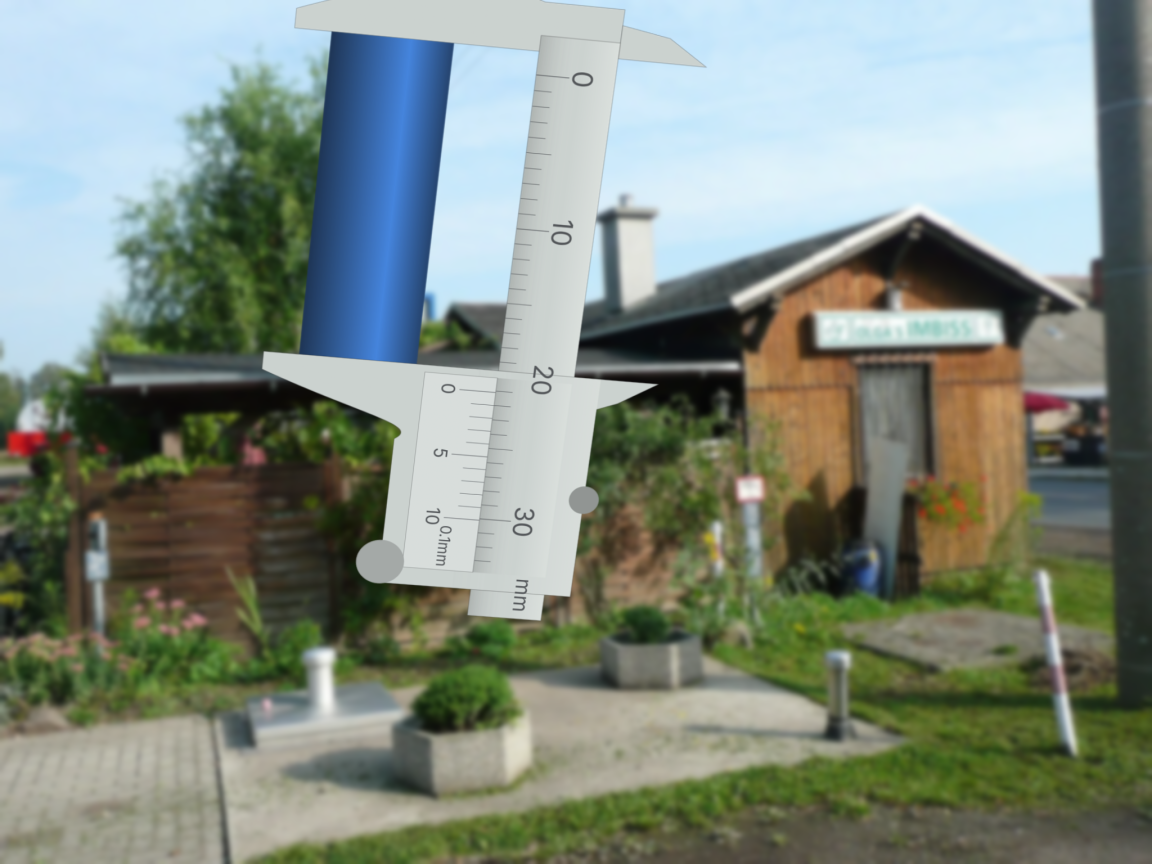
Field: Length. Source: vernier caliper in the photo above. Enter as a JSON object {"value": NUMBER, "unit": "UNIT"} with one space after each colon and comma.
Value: {"value": 21.1, "unit": "mm"}
